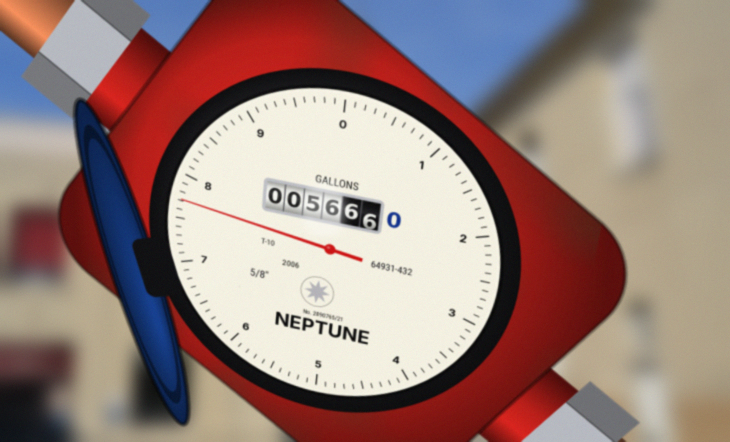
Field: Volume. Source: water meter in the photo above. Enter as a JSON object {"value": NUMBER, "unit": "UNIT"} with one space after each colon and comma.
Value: {"value": 56657.7, "unit": "gal"}
